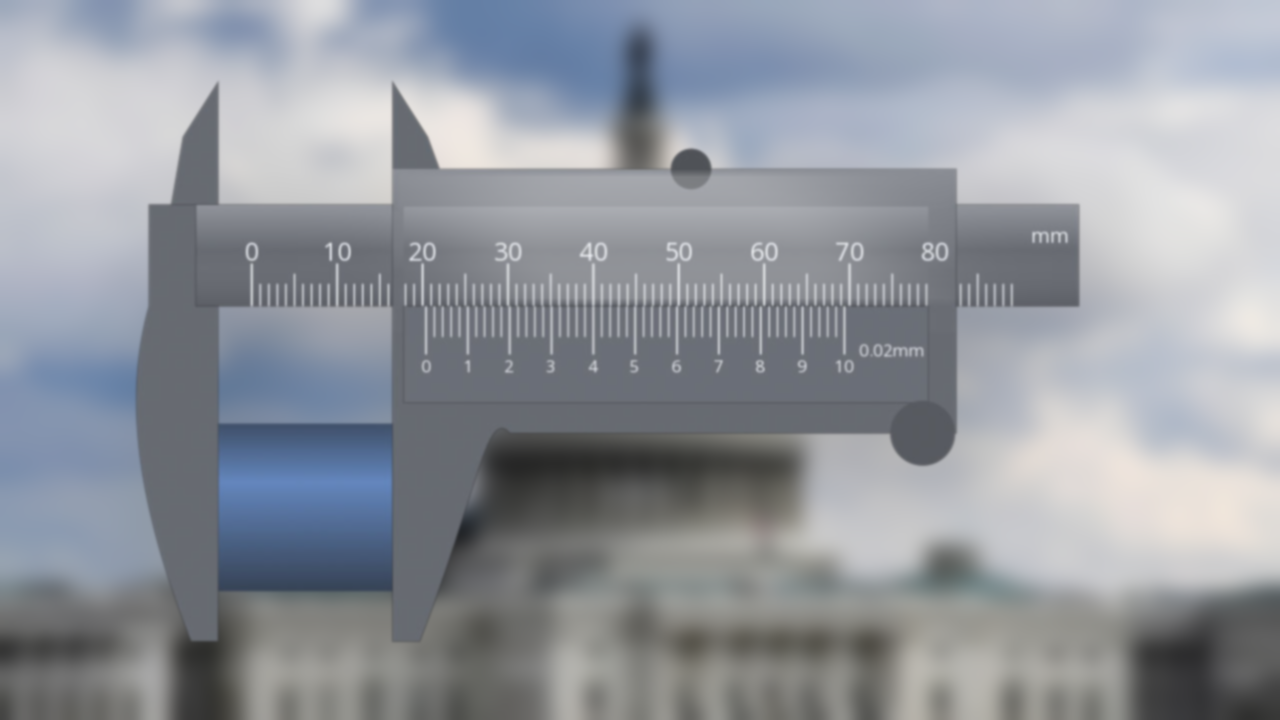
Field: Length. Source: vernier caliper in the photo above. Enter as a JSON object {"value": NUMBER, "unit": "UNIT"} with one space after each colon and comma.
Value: {"value": 20.4, "unit": "mm"}
